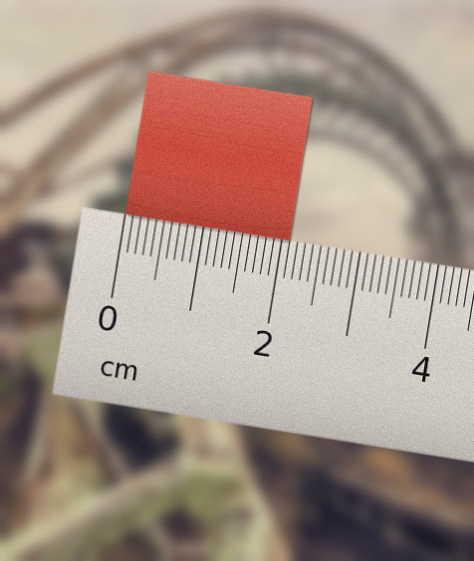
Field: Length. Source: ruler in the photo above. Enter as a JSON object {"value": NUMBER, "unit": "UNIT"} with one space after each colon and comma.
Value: {"value": 2.1, "unit": "cm"}
